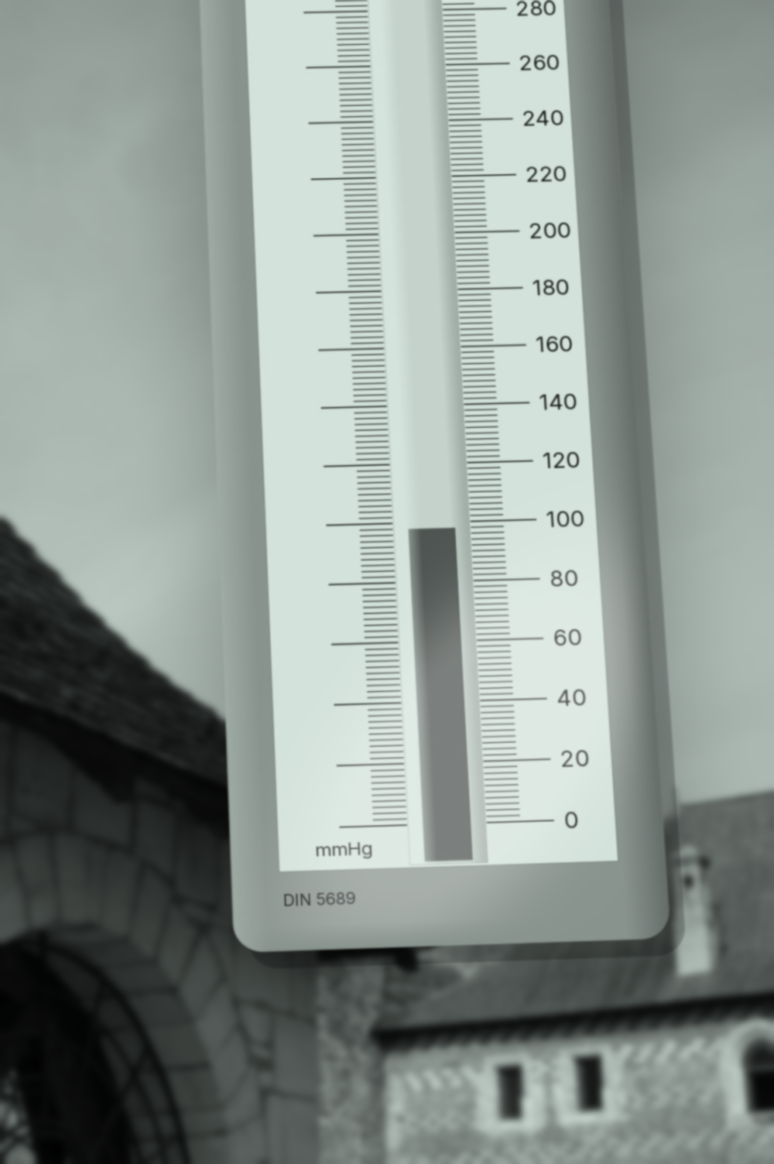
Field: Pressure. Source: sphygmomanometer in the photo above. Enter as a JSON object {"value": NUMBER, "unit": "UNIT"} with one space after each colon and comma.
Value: {"value": 98, "unit": "mmHg"}
